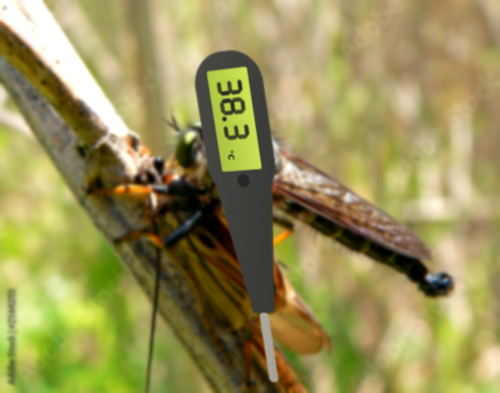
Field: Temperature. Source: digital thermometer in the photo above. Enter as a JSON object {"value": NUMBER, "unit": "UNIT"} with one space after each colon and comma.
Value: {"value": 38.3, "unit": "°C"}
